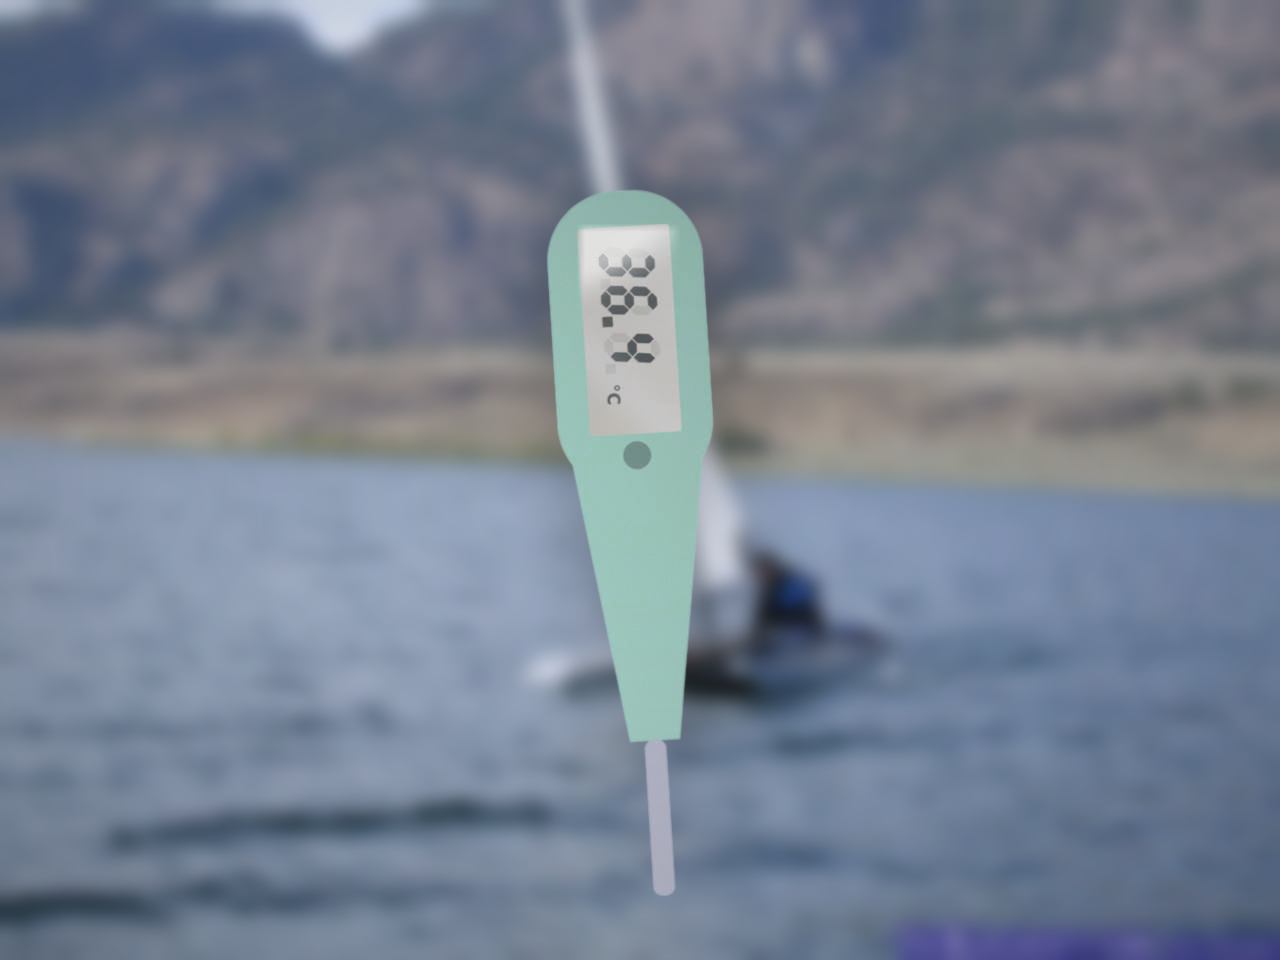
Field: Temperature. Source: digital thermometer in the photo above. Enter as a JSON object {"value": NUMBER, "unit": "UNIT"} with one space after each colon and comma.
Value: {"value": 36.4, "unit": "°C"}
